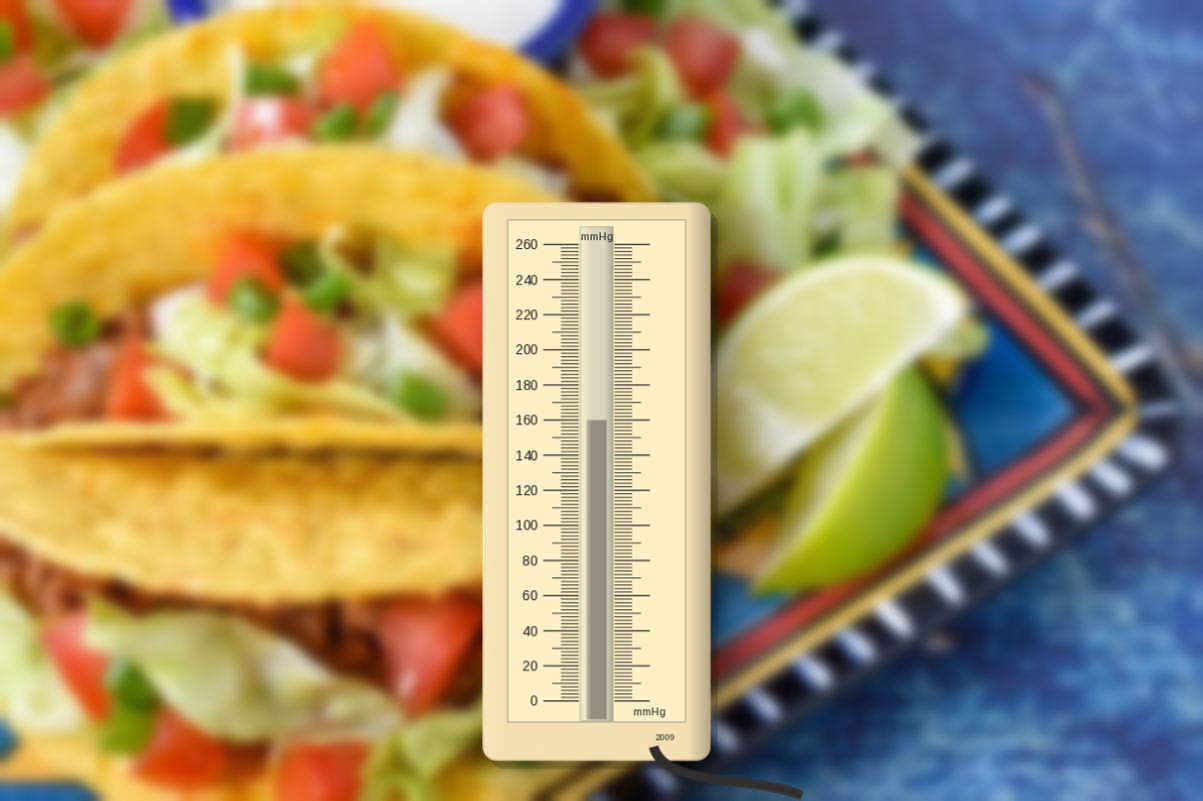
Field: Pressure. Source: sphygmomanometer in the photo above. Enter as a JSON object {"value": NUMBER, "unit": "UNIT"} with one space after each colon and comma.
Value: {"value": 160, "unit": "mmHg"}
